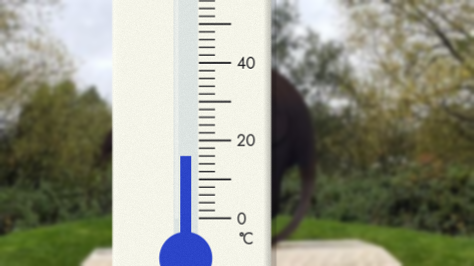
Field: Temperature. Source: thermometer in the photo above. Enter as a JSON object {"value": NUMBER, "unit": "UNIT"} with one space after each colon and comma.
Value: {"value": 16, "unit": "°C"}
